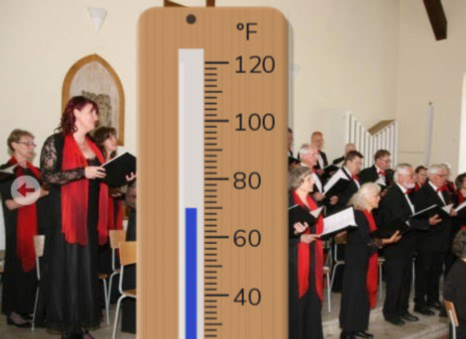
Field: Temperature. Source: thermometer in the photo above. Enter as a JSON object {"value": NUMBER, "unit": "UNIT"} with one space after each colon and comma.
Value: {"value": 70, "unit": "°F"}
